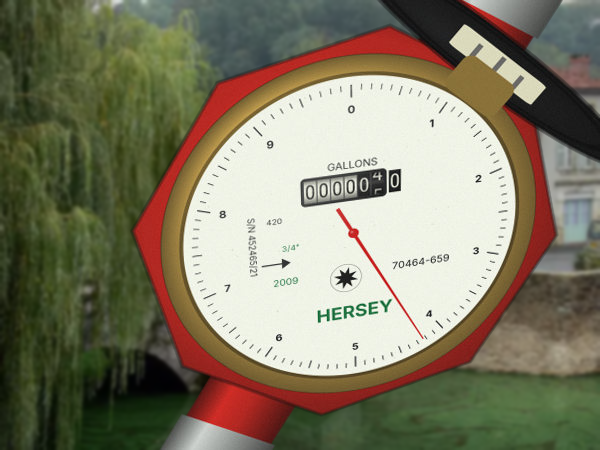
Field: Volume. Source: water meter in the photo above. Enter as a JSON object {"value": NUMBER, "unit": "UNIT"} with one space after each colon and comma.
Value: {"value": 44.2, "unit": "gal"}
